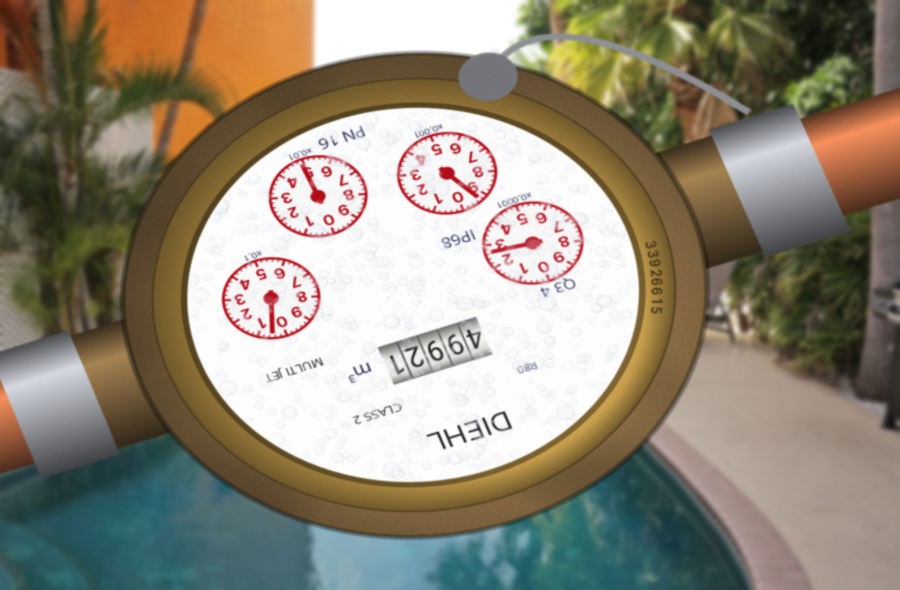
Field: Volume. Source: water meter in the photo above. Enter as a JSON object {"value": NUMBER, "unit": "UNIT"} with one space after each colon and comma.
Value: {"value": 49921.0492, "unit": "m³"}
